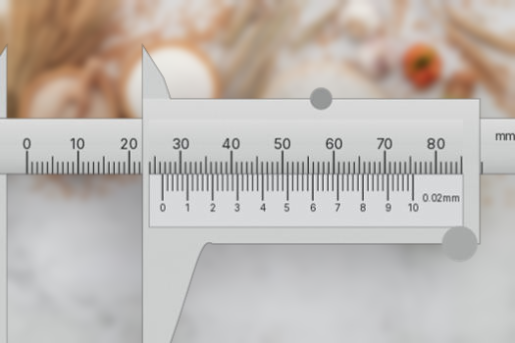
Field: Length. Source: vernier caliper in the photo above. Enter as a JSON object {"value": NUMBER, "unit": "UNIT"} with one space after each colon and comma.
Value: {"value": 26.5, "unit": "mm"}
